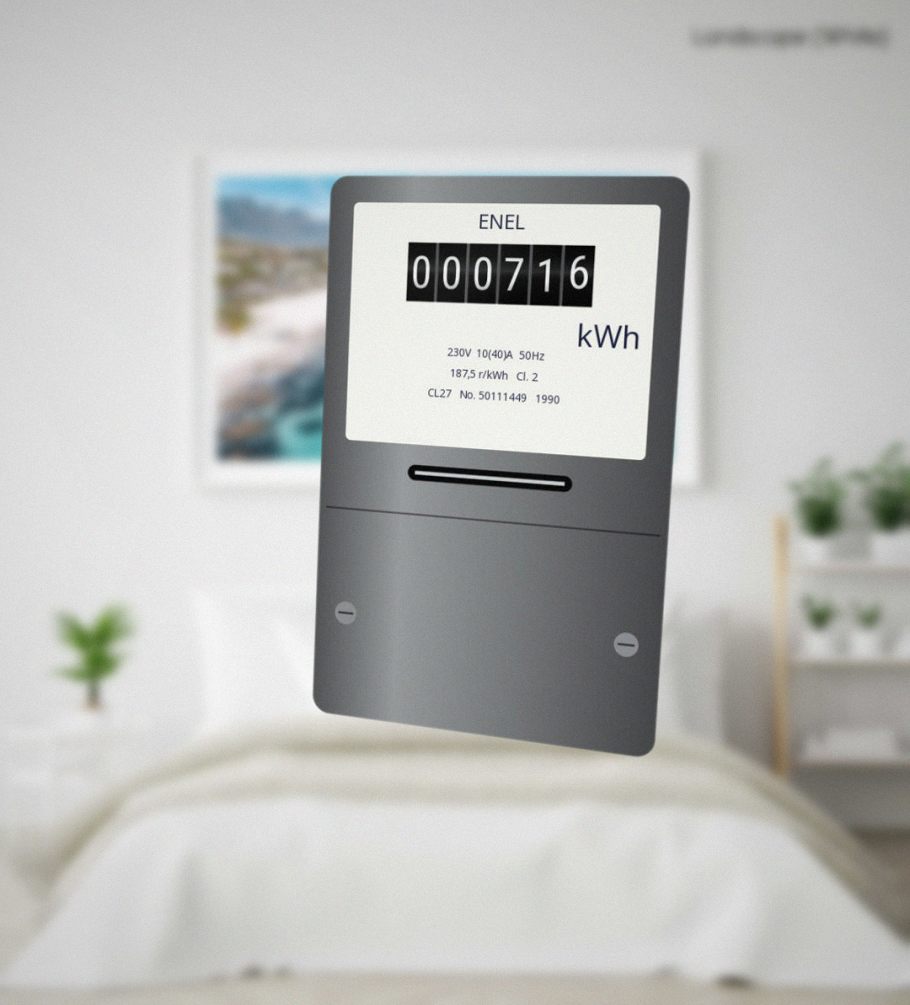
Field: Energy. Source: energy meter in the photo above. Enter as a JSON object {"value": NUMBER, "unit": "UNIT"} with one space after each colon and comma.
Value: {"value": 716, "unit": "kWh"}
